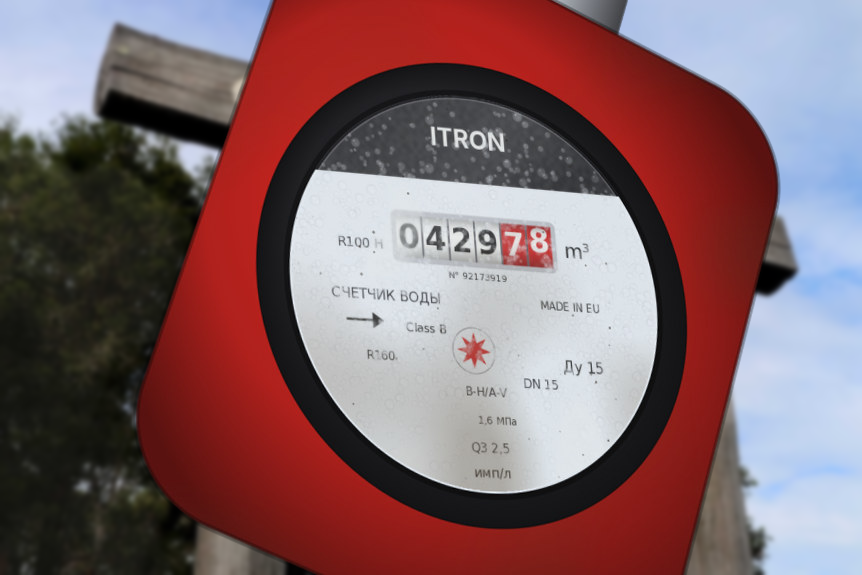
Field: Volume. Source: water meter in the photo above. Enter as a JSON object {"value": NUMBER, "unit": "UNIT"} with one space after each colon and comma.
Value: {"value": 429.78, "unit": "m³"}
